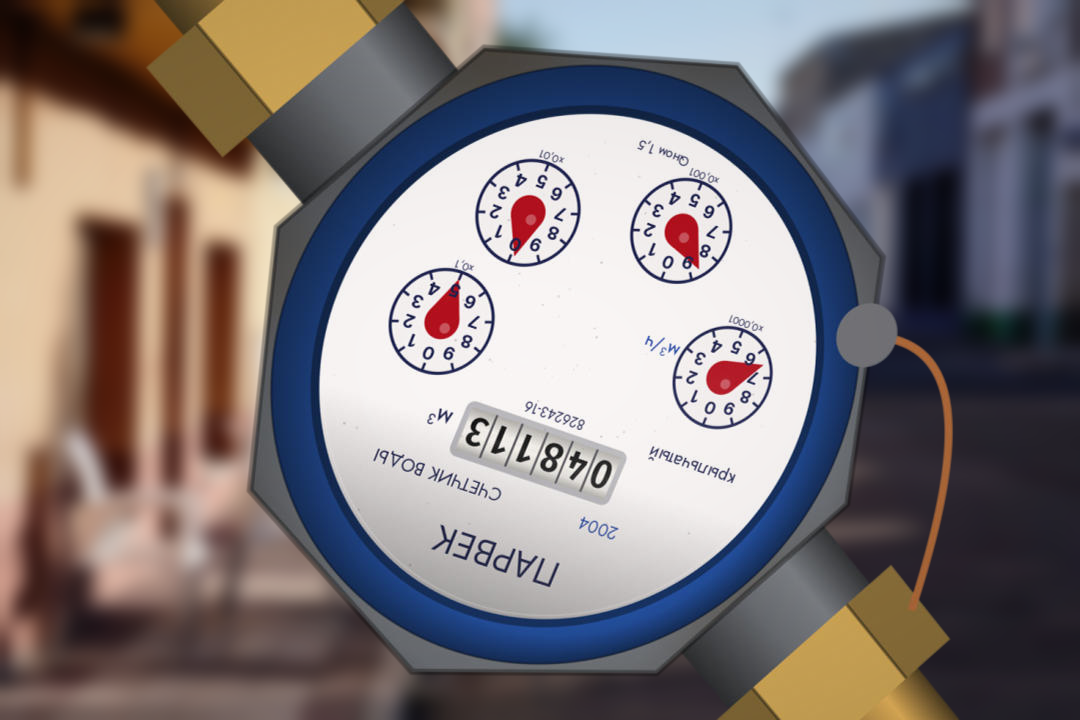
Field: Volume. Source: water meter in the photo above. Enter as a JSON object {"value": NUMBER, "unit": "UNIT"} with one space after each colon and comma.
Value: {"value": 48113.4986, "unit": "m³"}
